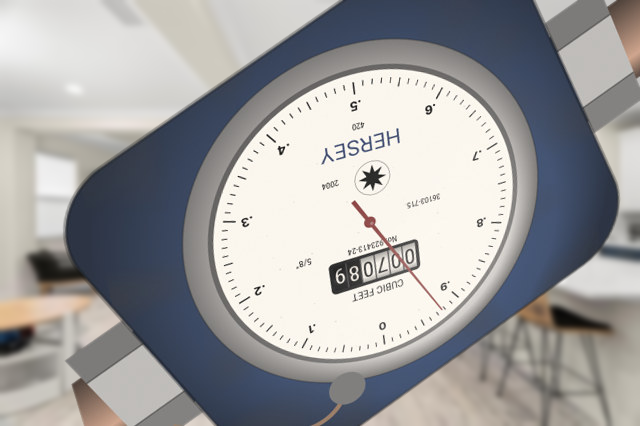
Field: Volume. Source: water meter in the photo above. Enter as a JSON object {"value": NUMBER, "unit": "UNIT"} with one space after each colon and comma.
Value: {"value": 7088.92, "unit": "ft³"}
